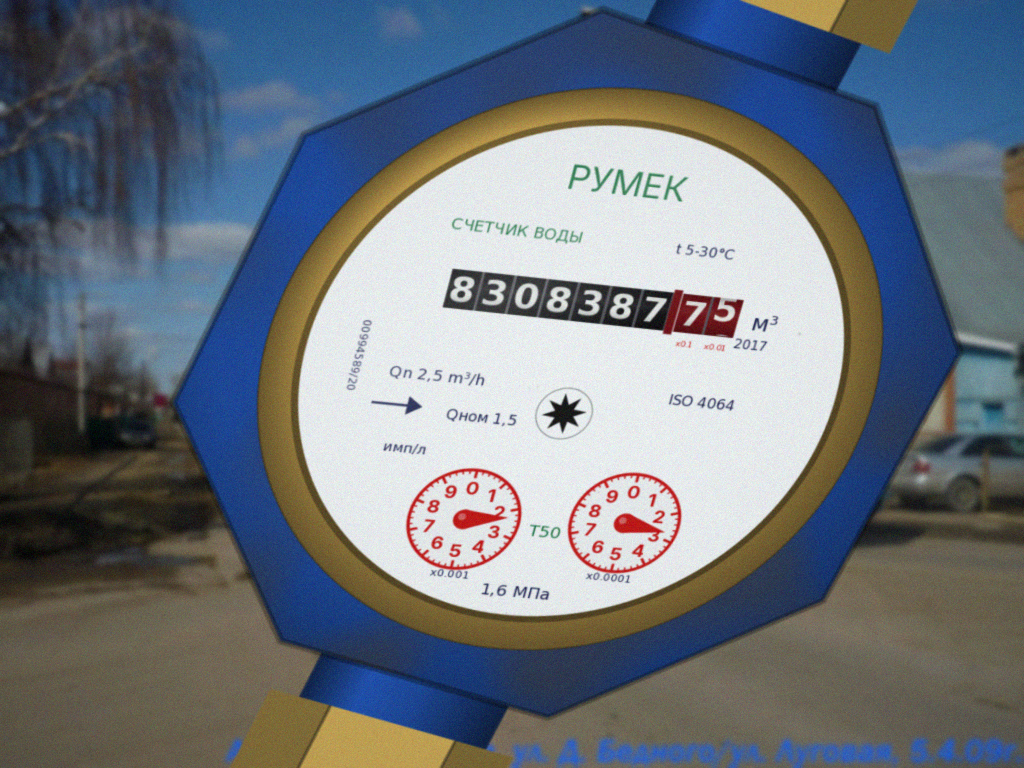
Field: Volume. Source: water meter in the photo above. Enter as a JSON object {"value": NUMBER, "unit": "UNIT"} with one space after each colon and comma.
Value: {"value": 8308387.7522, "unit": "m³"}
